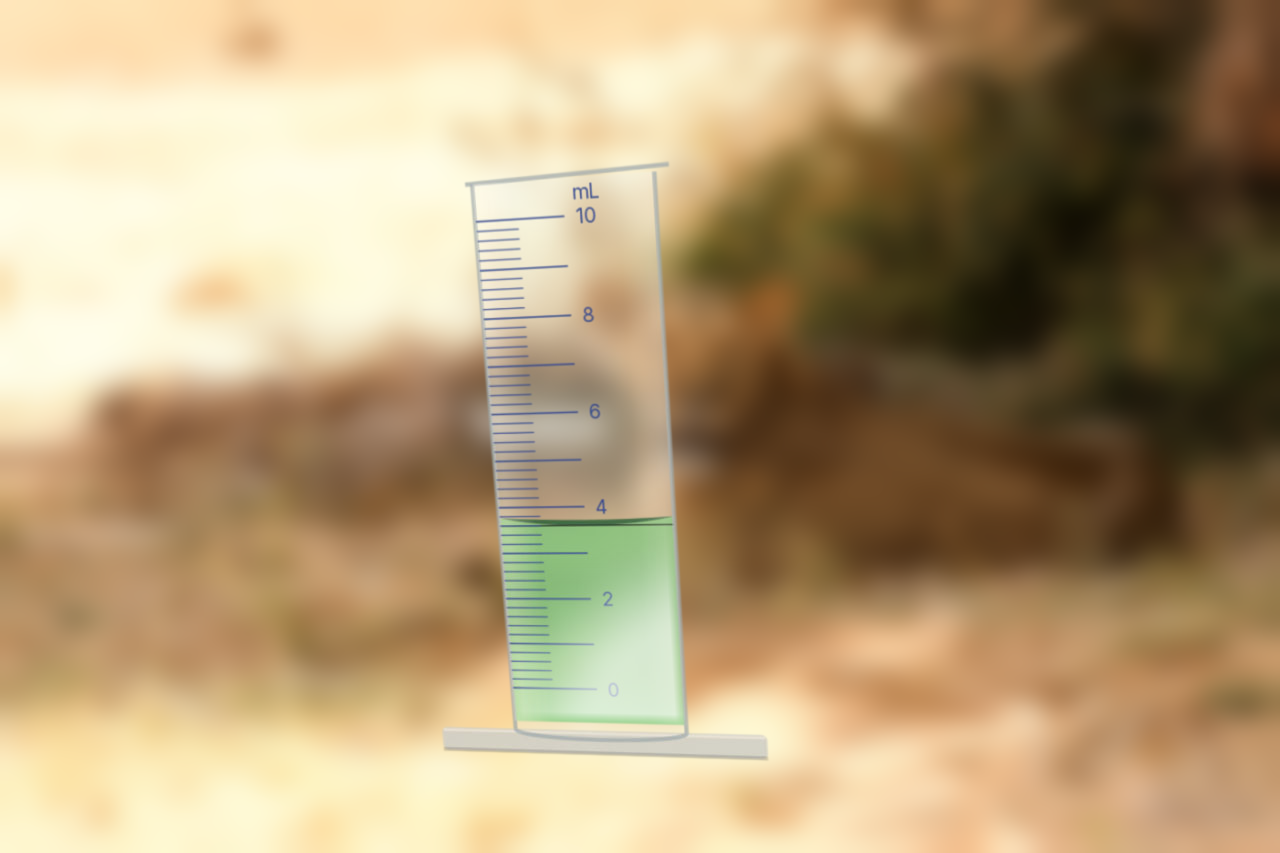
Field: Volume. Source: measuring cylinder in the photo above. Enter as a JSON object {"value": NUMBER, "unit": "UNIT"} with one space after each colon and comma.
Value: {"value": 3.6, "unit": "mL"}
